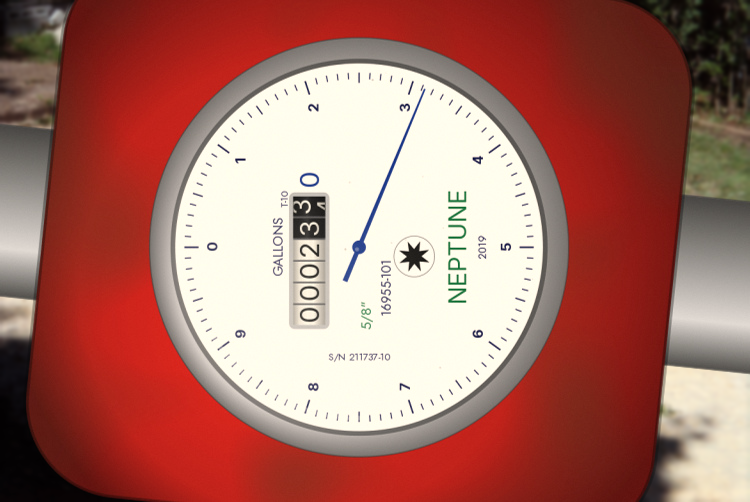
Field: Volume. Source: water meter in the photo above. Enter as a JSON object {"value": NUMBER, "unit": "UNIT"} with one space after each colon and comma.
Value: {"value": 2333.1, "unit": "gal"}
